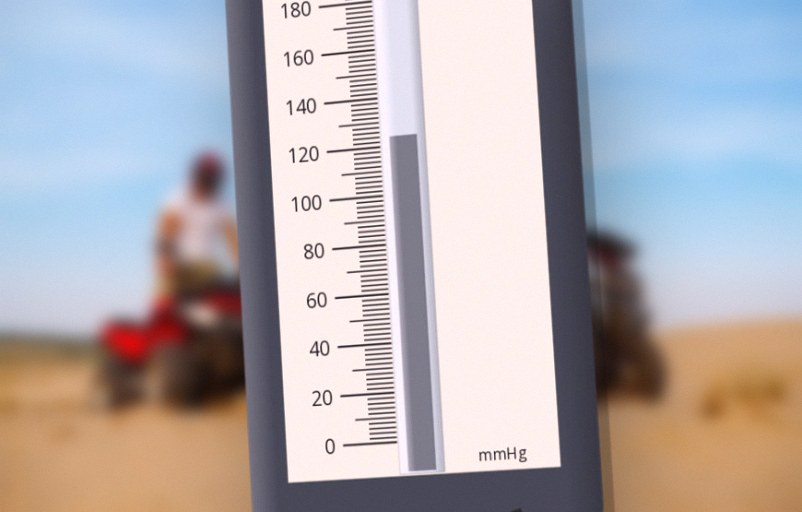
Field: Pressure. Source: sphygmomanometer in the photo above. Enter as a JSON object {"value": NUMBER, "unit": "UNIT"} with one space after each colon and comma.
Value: {"value": 124, "unit": "mmHg"}
